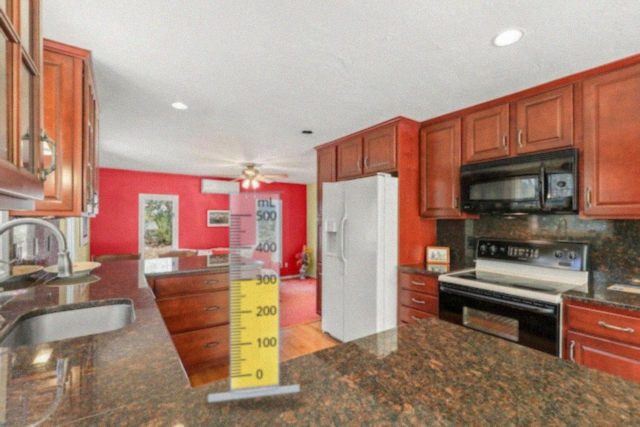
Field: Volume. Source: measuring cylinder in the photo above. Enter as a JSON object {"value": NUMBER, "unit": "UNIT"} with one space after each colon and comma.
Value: {"value": 300, "unit": "mL"}
